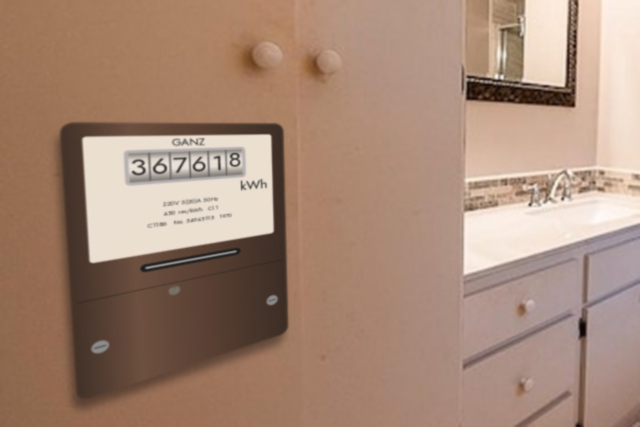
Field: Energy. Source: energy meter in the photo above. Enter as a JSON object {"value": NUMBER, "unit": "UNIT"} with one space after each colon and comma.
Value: {"value": 367618, "unit": "kWh"}
